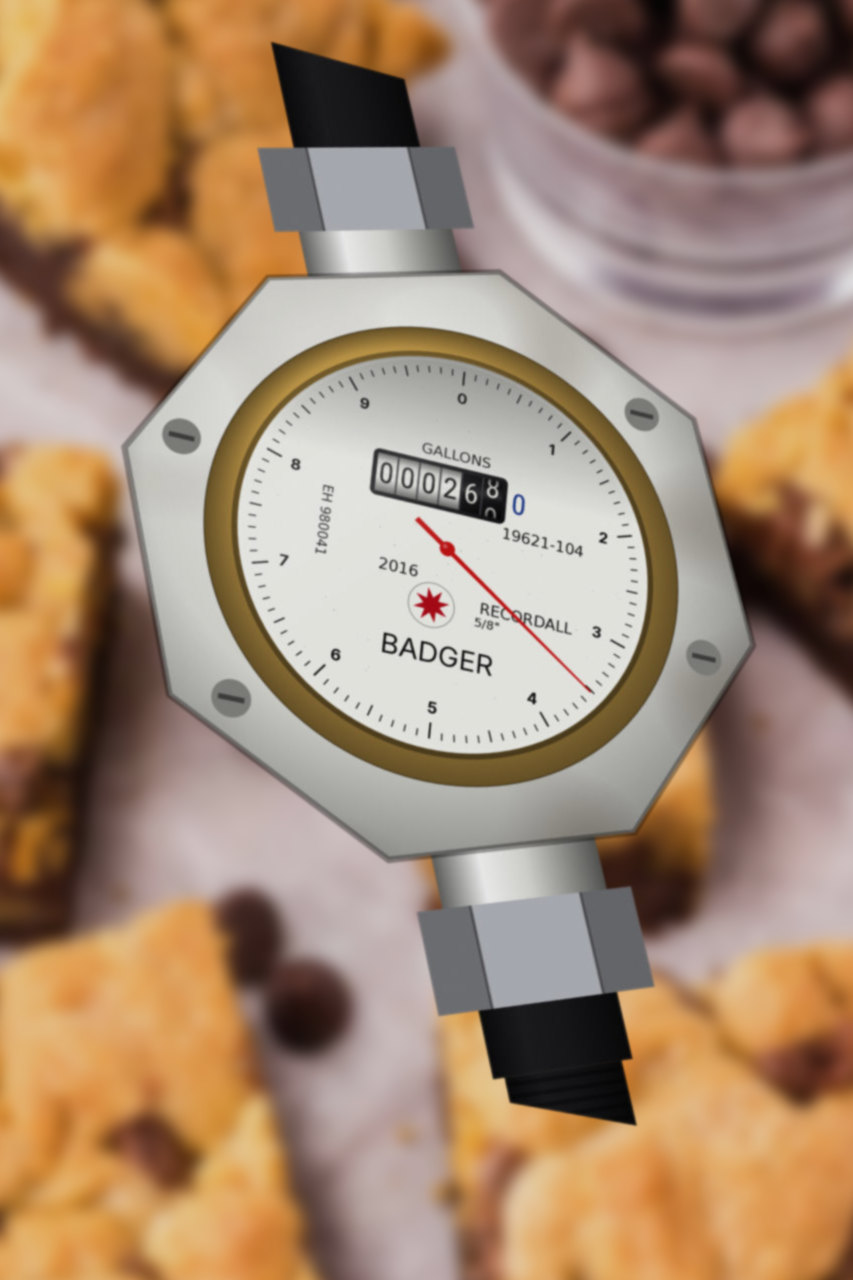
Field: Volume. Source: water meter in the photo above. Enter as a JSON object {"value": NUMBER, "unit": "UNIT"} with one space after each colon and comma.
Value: {"value": 2683.5, "unit": "gal"}
